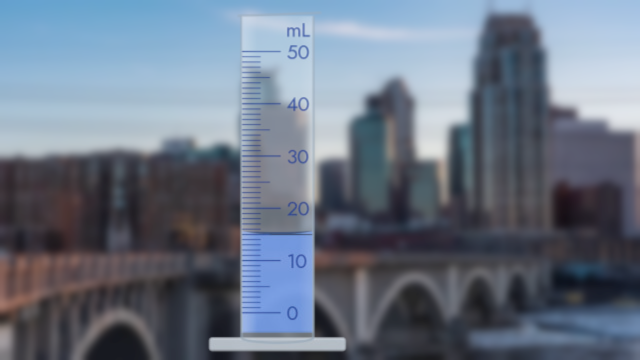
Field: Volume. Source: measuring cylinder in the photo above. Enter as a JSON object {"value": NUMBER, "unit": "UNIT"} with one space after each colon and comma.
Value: {"value": 15, "unit": "mL"}
